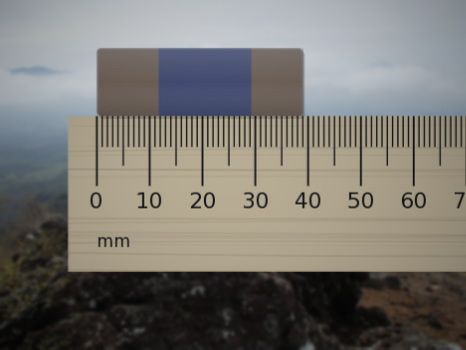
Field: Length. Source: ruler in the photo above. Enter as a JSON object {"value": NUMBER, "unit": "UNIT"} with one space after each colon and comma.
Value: {"value": 39, "unit": "mm"}
